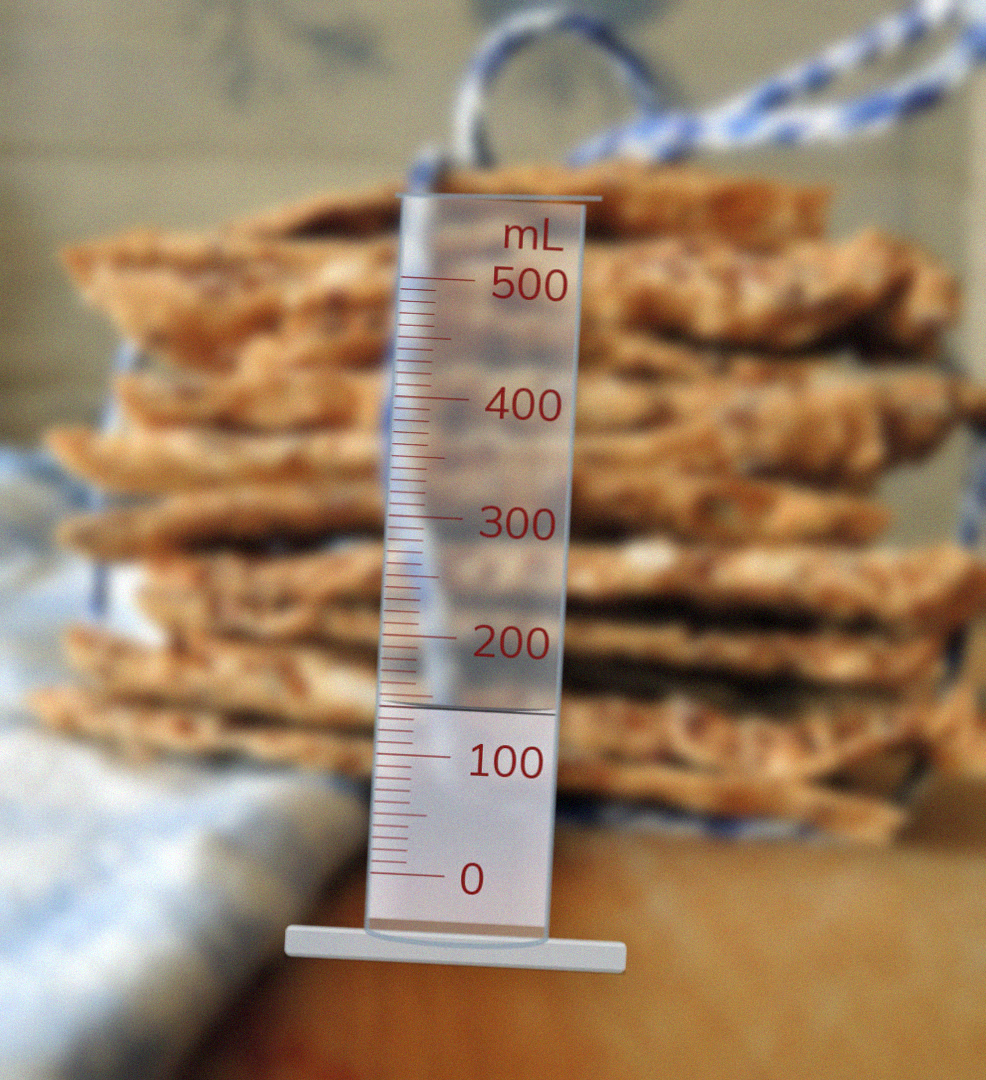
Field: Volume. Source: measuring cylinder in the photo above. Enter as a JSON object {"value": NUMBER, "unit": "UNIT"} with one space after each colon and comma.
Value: {"value": 140, "unit": "mL"}
